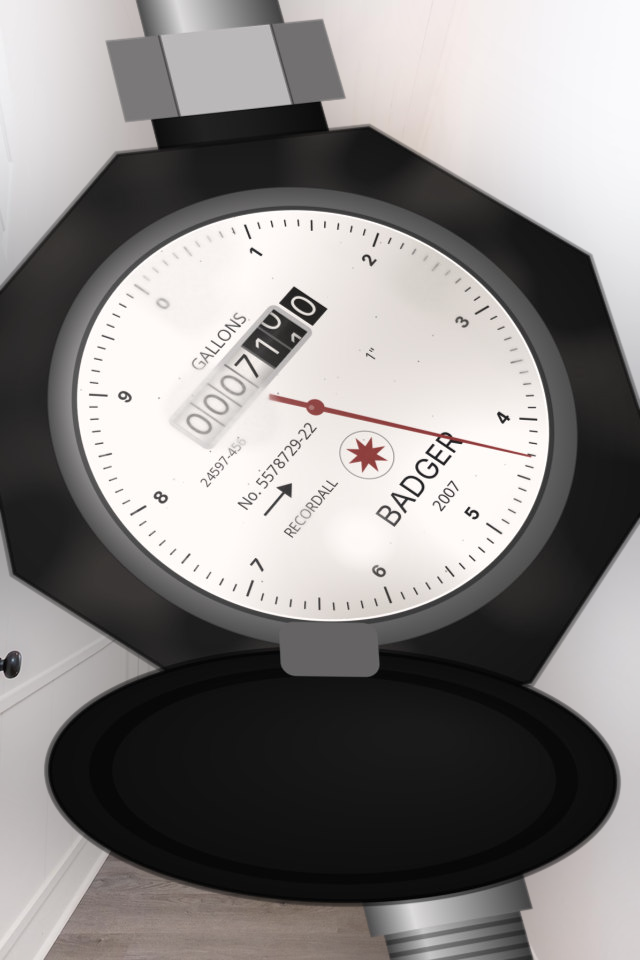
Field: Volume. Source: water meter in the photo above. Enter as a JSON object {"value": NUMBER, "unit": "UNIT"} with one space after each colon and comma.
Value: {"value": 7104.3, "unit": "gal"}
